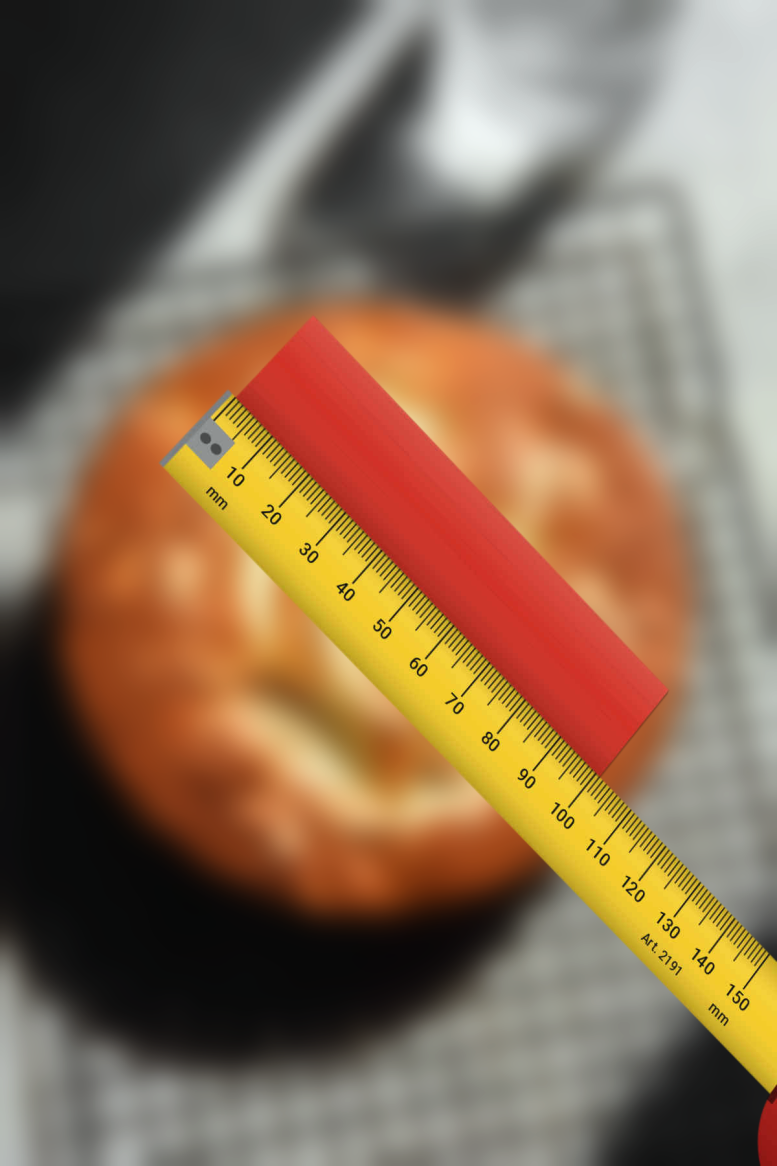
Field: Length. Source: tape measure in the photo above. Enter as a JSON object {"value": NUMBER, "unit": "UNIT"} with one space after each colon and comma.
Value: {"value": 101, "unit": "mm"}
